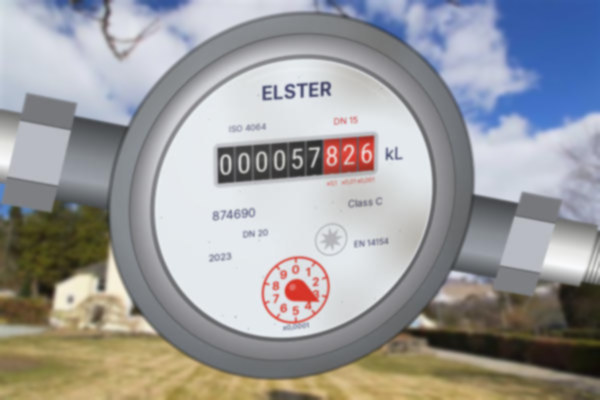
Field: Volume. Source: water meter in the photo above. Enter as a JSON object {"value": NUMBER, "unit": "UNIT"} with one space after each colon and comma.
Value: {"value": 57.8263, "unit": "kL"}
